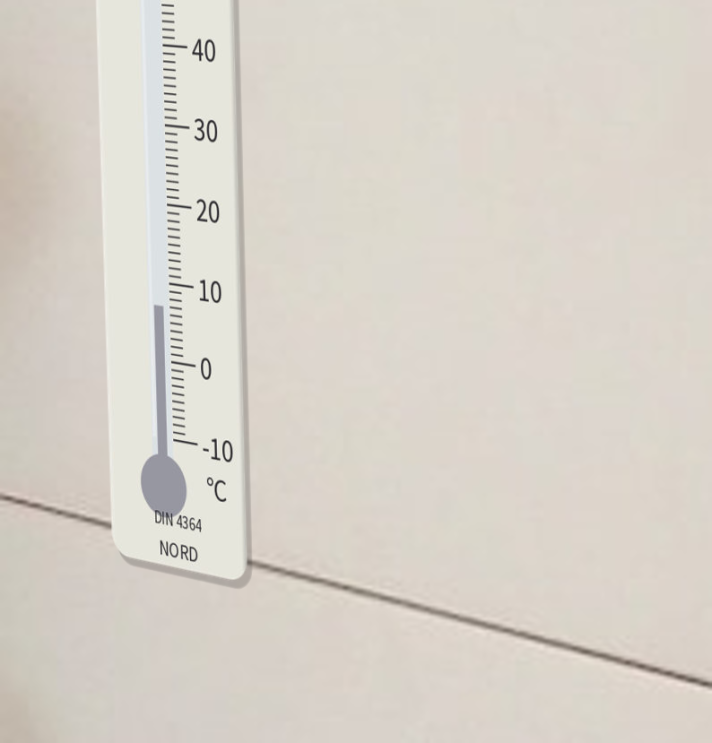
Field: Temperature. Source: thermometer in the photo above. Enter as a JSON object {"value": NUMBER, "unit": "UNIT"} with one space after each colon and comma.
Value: {"value": 7, "unit": "°C"}
